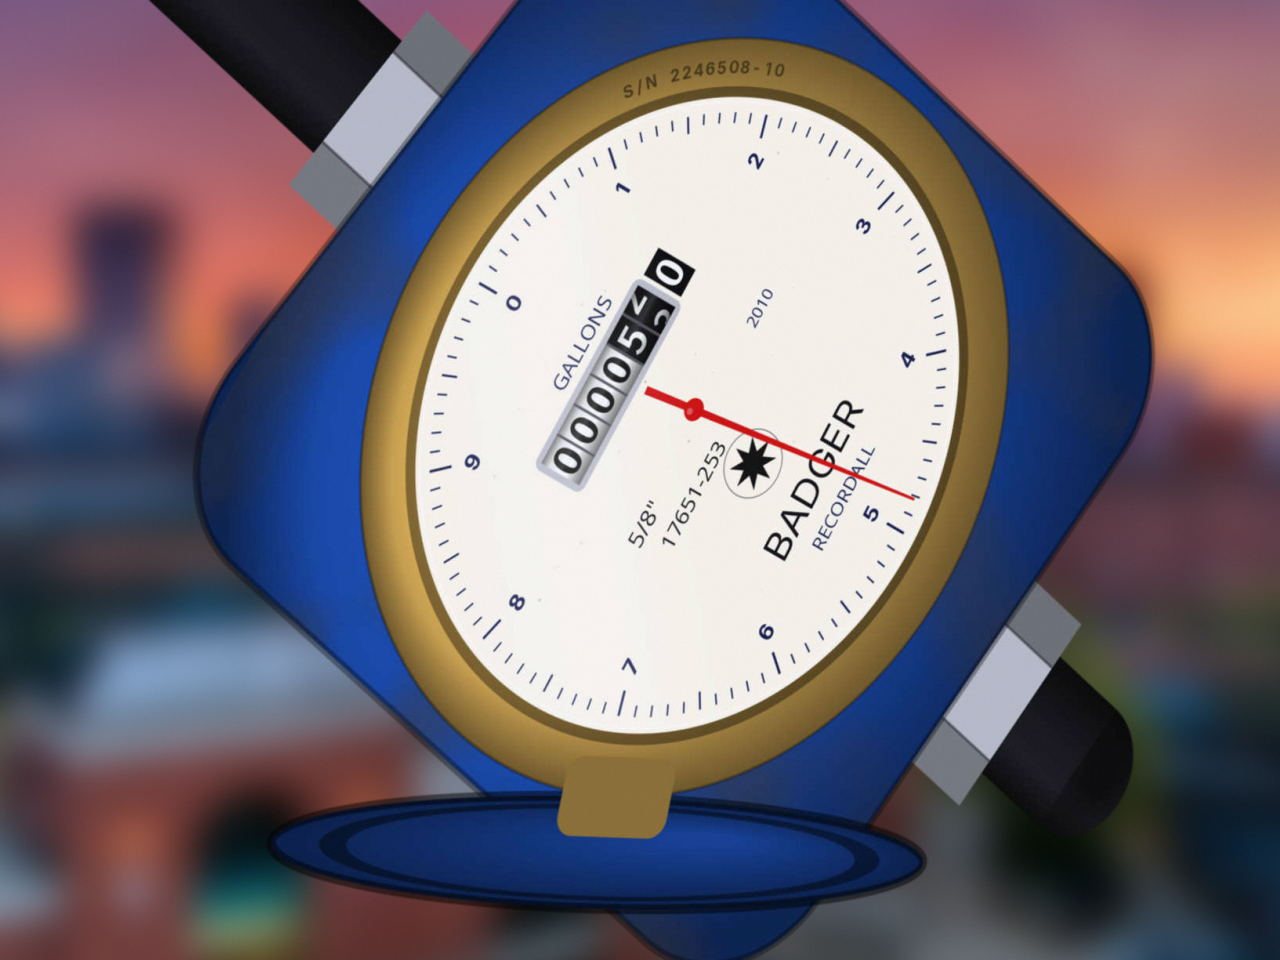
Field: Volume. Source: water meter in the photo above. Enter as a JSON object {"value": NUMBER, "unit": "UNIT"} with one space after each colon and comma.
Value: {"value": 524.8, "unit": "gal"}
